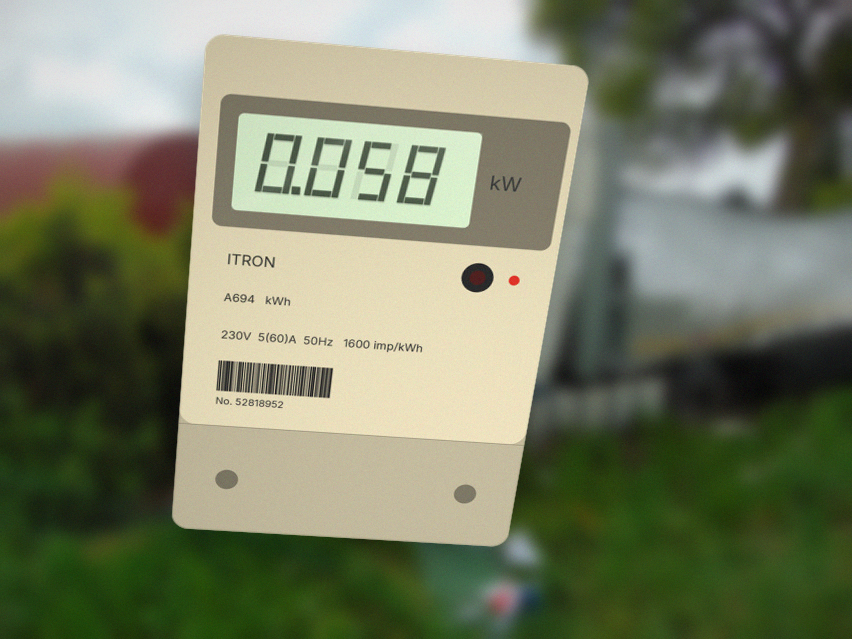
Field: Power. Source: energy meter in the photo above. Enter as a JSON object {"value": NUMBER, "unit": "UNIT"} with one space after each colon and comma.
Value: {"value": 0.058, "unit": "kW"}
